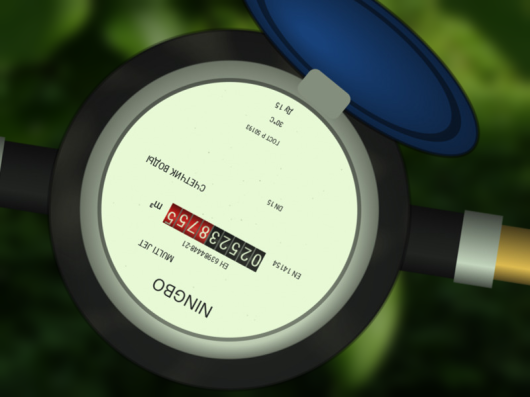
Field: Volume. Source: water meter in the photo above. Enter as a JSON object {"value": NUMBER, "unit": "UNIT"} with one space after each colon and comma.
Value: {"value": 2523.8755, "unit": "m³"}
